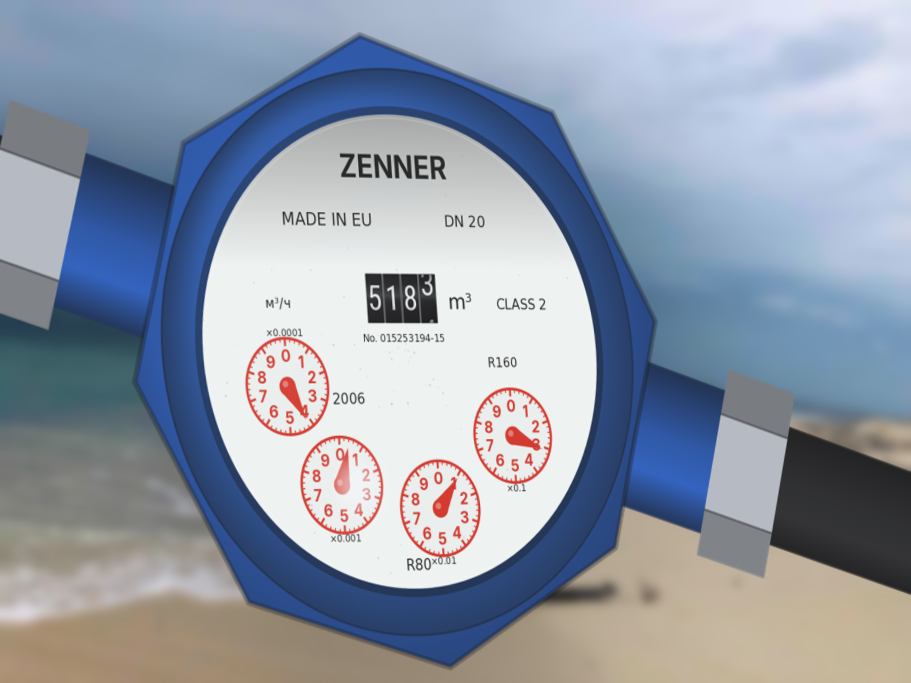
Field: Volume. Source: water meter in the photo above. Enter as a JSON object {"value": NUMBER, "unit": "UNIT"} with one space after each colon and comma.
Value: {"value": 5183.3104, "unit": "m³"}
